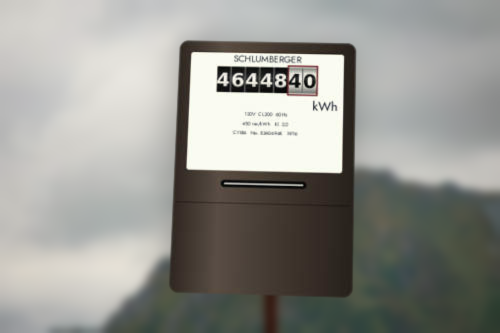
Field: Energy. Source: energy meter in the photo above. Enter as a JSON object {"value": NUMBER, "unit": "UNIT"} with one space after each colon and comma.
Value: {"value": 46448.40, "unit": "kWh"}
